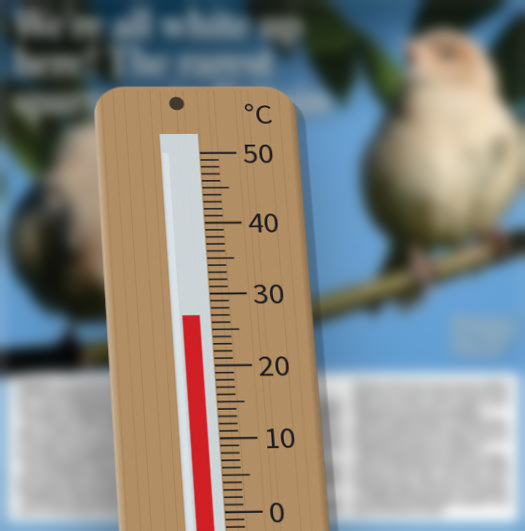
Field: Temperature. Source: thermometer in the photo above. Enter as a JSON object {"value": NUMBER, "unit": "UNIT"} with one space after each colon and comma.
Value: {"value": 27, "unit": "°C"}
